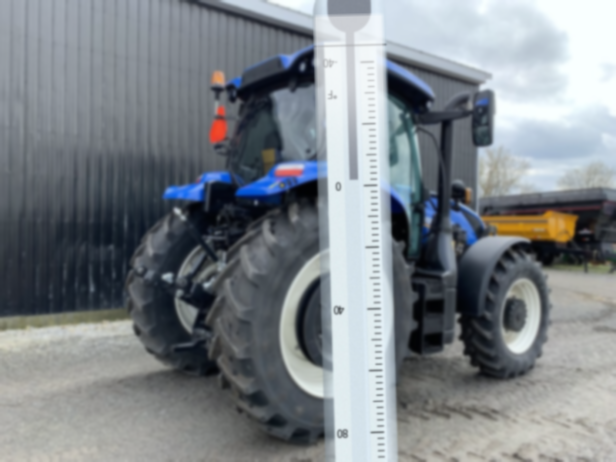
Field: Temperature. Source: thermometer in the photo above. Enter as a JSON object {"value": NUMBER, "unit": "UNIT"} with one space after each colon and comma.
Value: {"value": -2, "unit": "°F"}
